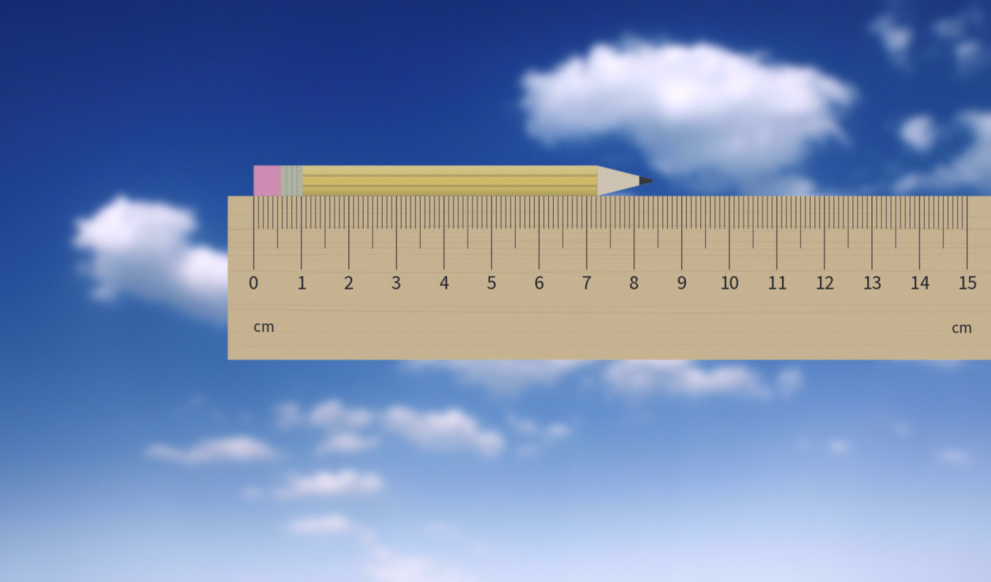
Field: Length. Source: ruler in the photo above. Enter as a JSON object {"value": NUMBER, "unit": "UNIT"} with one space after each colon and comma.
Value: {"value": 8.4, "unit": "cm"}
